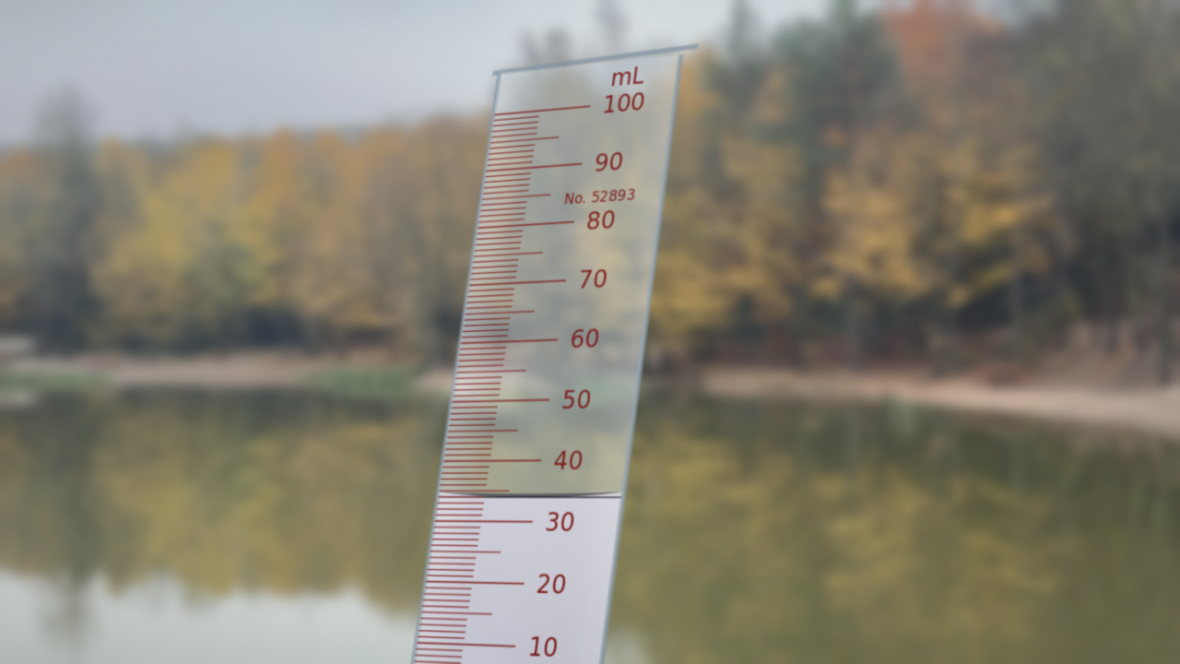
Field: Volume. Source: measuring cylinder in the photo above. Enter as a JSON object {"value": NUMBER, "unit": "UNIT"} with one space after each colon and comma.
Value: {"value": 34, "unit": "mL"}
